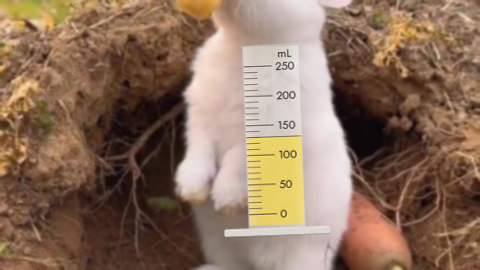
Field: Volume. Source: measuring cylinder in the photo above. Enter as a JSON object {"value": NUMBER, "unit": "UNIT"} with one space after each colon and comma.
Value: {"value": 130, "unit": "mL"}
